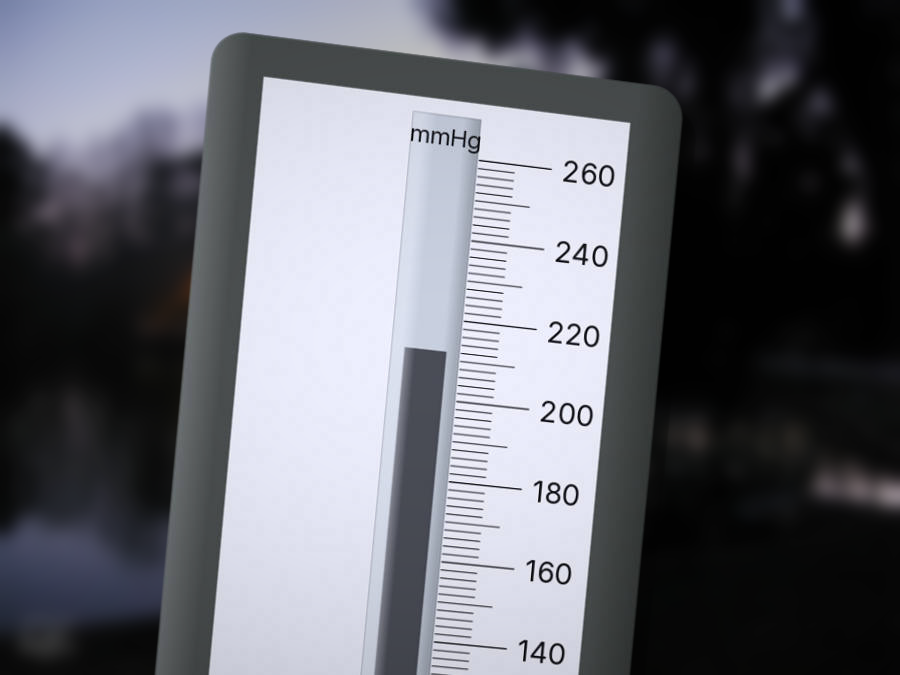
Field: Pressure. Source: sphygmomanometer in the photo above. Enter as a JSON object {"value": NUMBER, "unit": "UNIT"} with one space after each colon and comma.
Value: {"value": 212, "unit": "mmHg"}
